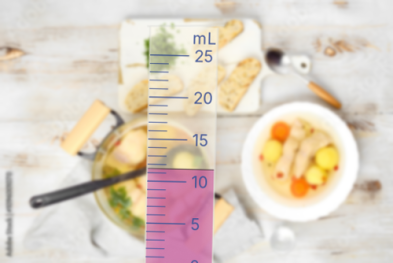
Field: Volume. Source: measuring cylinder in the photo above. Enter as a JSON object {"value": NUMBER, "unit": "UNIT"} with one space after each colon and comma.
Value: {"value": 11.5, "unit": "mL"}
